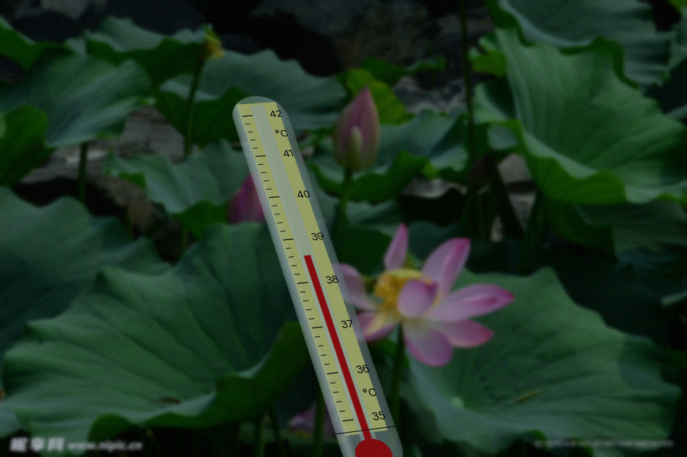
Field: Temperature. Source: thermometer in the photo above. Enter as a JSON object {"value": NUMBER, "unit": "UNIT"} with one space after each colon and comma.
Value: {"value": 38.6, "unit": "°C"}
